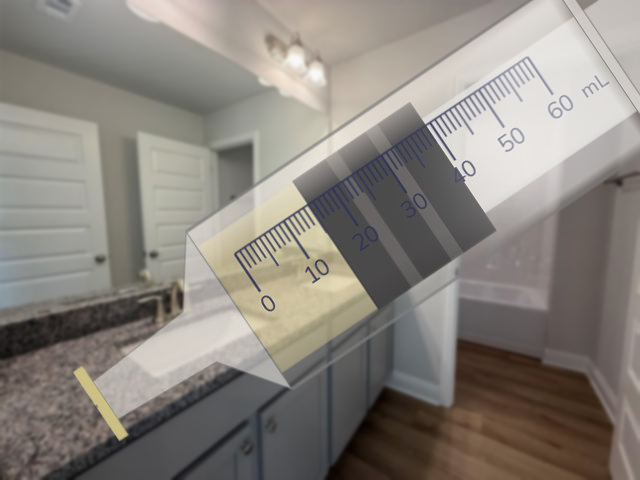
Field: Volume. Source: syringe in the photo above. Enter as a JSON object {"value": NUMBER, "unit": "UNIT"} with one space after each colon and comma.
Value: {"value": 15, "unit": "mL"}
